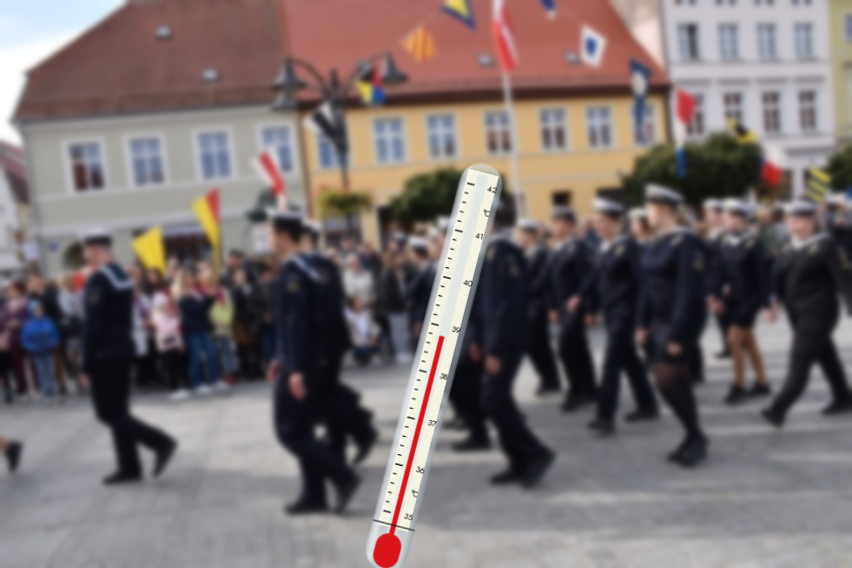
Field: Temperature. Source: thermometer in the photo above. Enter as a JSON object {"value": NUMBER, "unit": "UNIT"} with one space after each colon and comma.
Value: {"value": 38.8, "unit": "°C"}
